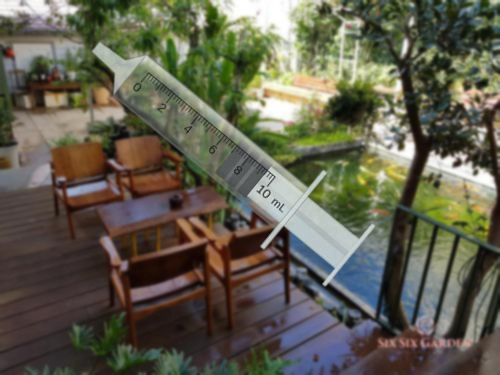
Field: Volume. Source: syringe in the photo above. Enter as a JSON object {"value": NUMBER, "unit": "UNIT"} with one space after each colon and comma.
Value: {"value": 7, "unit": "mL"}
